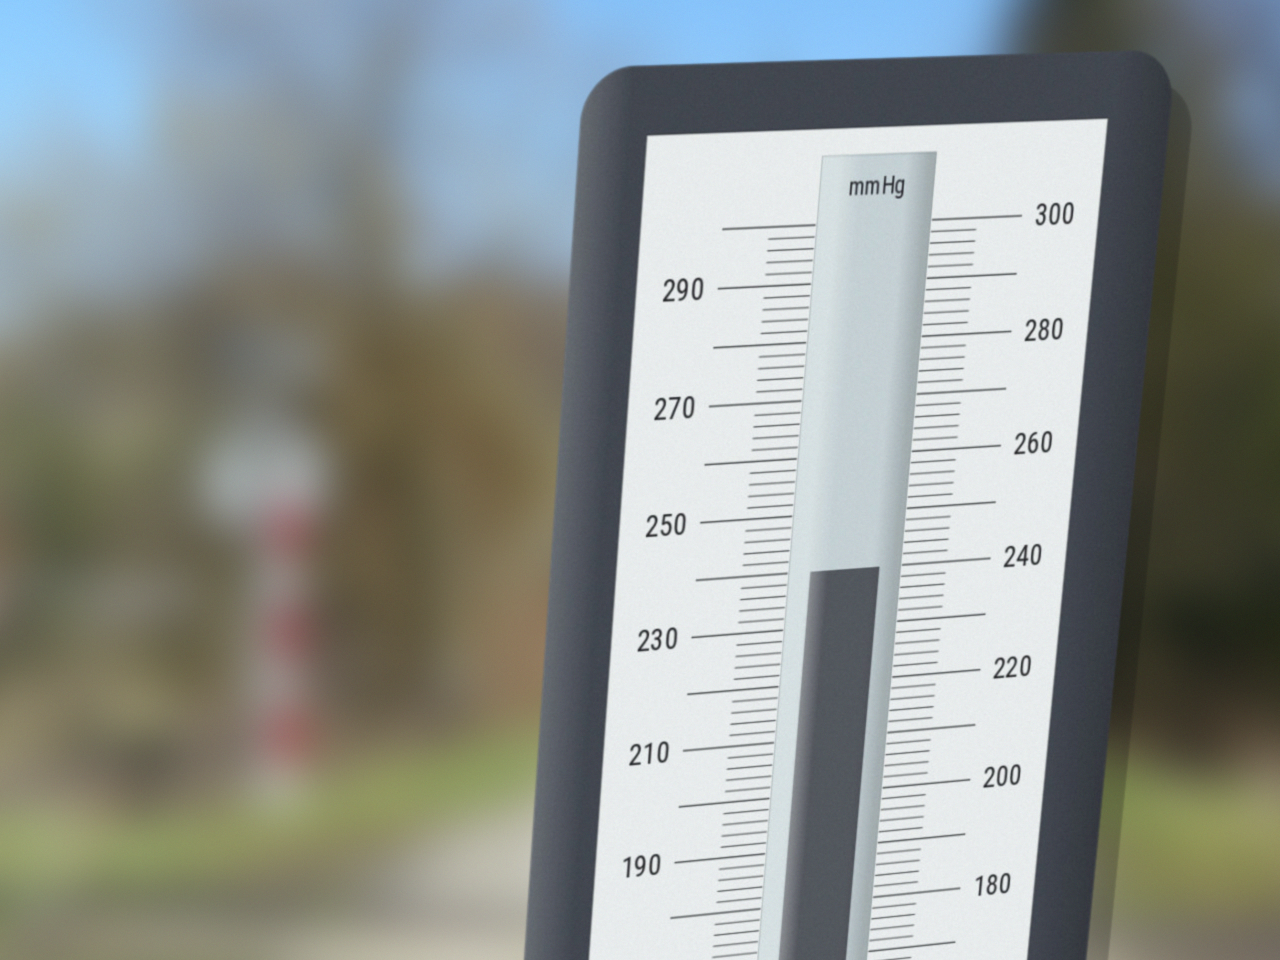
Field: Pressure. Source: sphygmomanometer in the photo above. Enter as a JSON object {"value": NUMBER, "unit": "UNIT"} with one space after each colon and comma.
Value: {"value": 240, "unit": "mmHg"}
